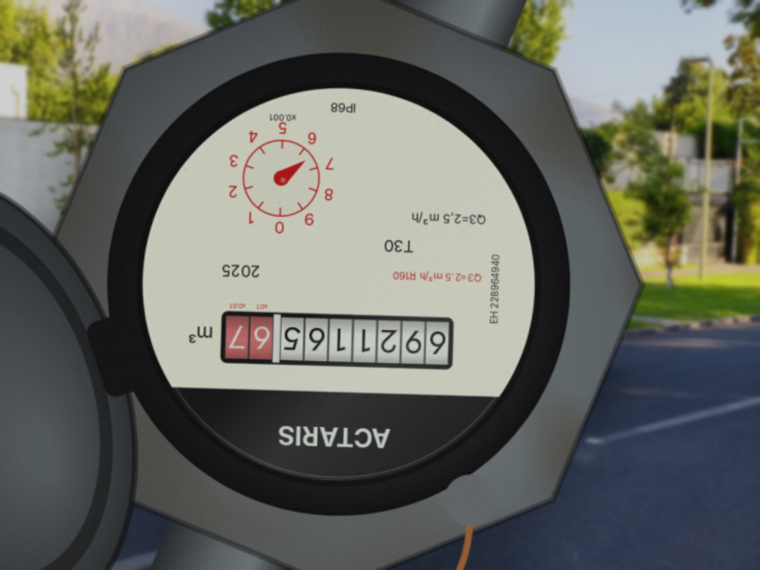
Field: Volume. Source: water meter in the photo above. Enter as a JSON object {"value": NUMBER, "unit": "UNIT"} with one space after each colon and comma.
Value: {"value": 6921165.676, "unit": "m³"}
